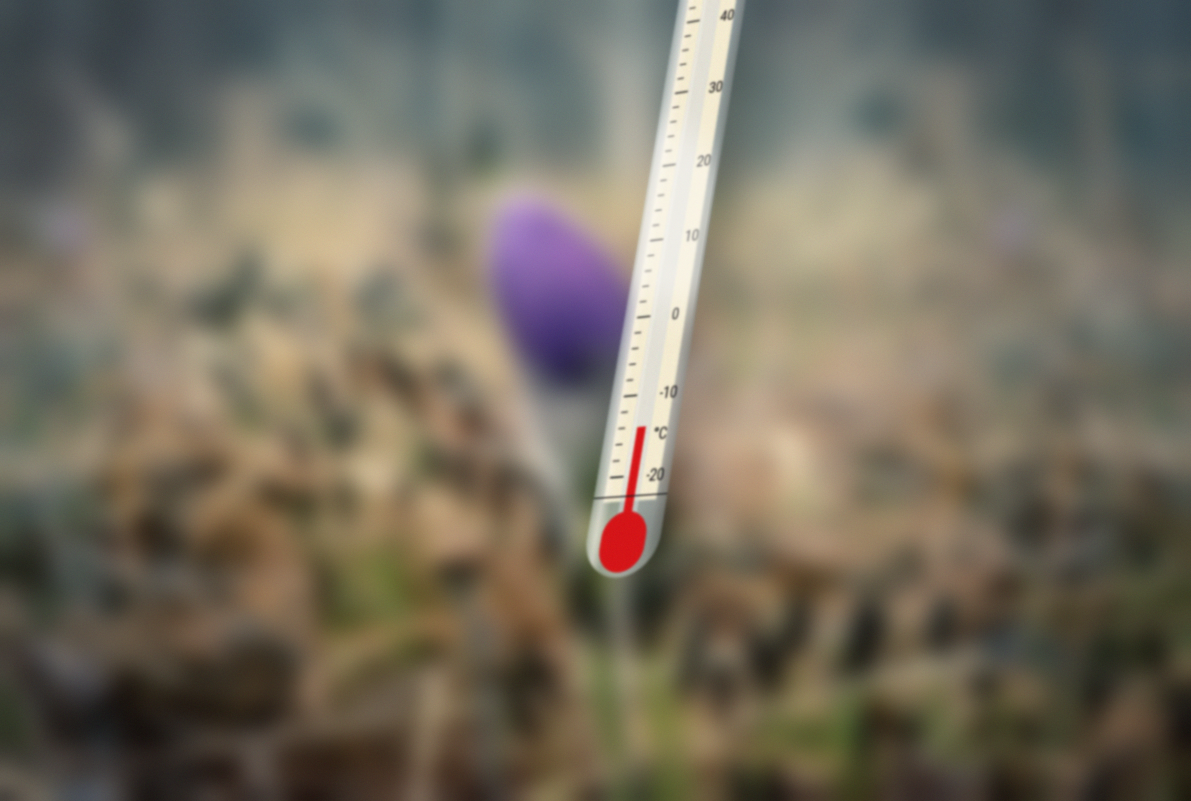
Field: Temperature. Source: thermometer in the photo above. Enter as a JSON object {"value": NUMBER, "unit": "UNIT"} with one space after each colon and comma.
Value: {"value": -14, "unit": "°C"}
